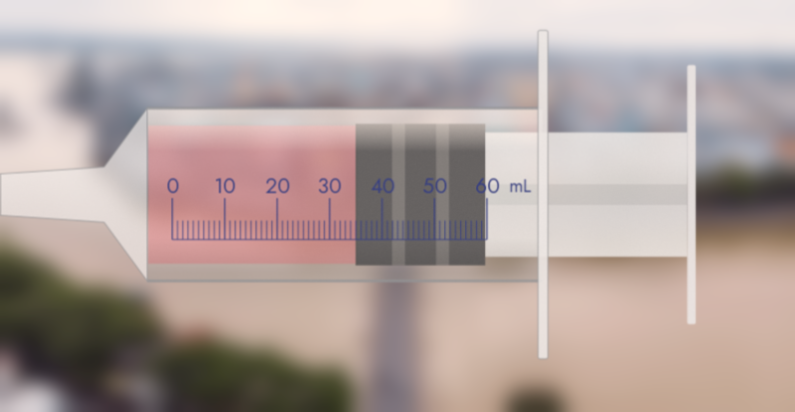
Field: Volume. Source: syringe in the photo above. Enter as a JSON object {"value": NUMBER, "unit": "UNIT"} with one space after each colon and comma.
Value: {"value": 35, "unit": "mL"}
